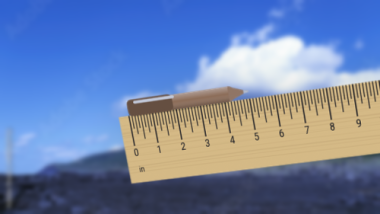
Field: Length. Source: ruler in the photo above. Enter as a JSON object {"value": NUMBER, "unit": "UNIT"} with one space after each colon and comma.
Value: {"value": 5, "unit": "in"}
